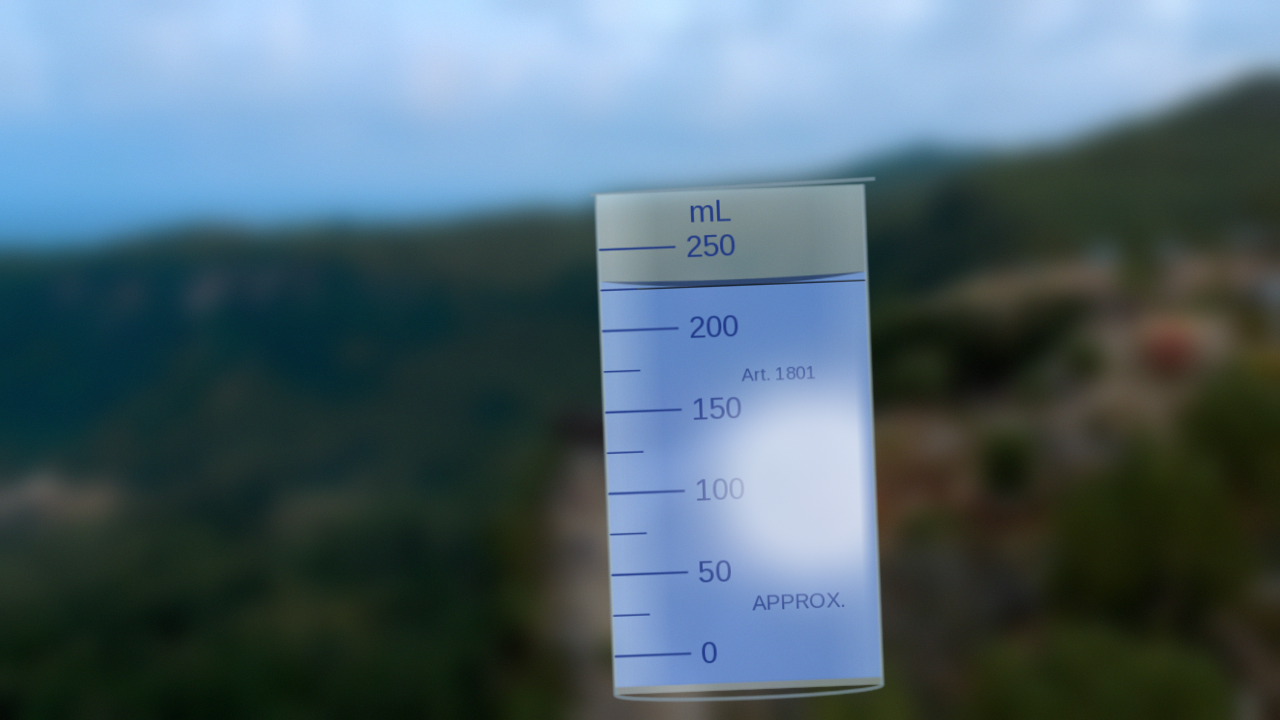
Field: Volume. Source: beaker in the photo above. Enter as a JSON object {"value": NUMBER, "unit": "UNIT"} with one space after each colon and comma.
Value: {"value": 225, "unit": "mL"}
